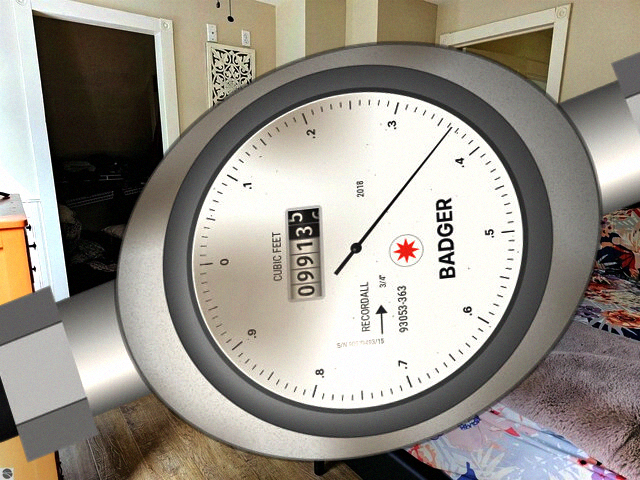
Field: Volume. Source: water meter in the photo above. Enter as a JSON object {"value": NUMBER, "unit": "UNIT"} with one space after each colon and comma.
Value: {"value": 99135.36, "unit": "ft³"}
